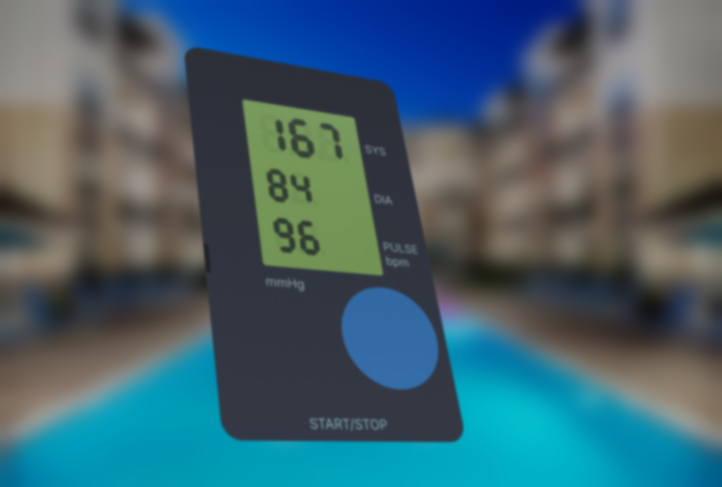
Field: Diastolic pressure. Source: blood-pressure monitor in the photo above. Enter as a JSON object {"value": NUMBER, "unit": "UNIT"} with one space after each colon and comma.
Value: {"value": 84, "unit": "mmHg"}
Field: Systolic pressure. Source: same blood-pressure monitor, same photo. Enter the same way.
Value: {"value": 167, "unit": "mmHg"}
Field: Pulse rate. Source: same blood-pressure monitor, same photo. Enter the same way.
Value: {"value": 96, "unit": "bpm"}
